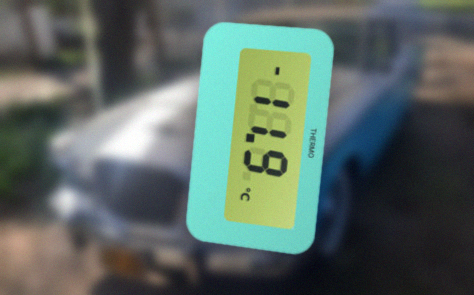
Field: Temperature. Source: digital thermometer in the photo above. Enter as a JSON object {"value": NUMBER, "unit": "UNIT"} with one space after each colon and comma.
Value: {"value": -11.9, "unit": "°C"}
